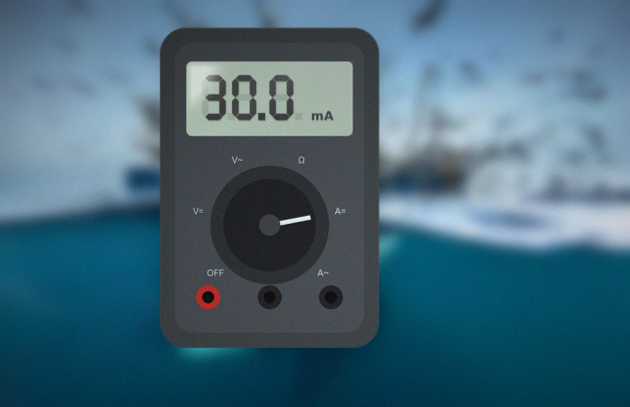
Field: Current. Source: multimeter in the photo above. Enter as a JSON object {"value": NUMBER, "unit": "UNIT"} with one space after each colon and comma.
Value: {"value": 30.0, "unit": "mA"}
